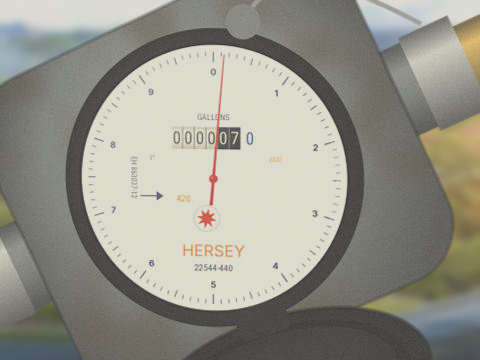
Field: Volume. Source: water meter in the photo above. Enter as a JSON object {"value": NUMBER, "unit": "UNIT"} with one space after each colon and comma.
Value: {"value": 70.1, "unit": "gal"}
